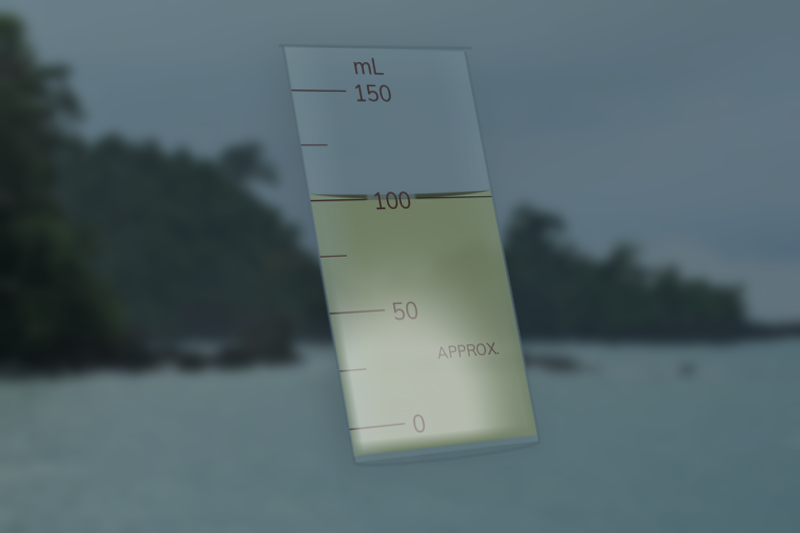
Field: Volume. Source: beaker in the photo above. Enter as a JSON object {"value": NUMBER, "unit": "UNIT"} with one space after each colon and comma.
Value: {"value": 100, "unit": "mL"}
